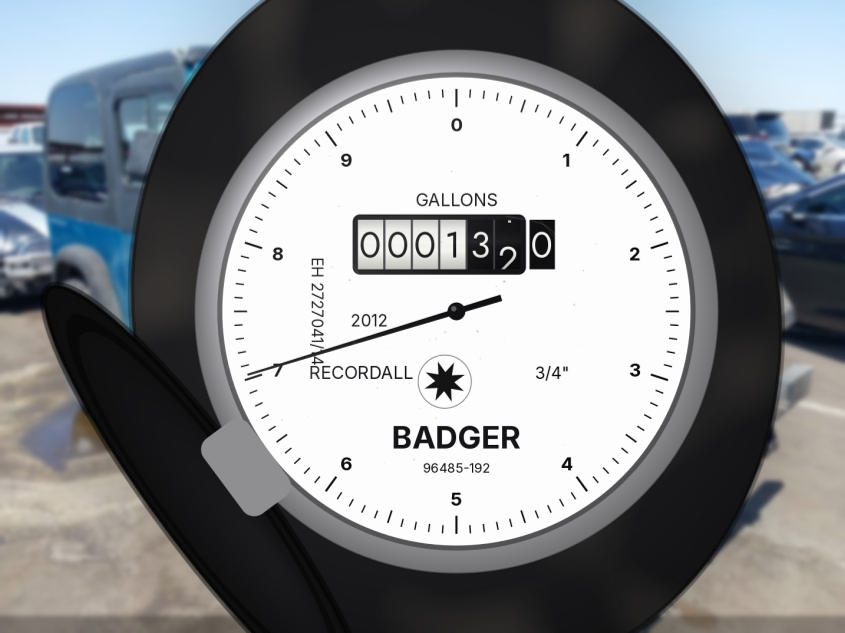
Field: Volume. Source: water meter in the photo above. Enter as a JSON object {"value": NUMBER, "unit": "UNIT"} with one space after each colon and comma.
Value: {"value": 1317.0, "unit": "gal"}
